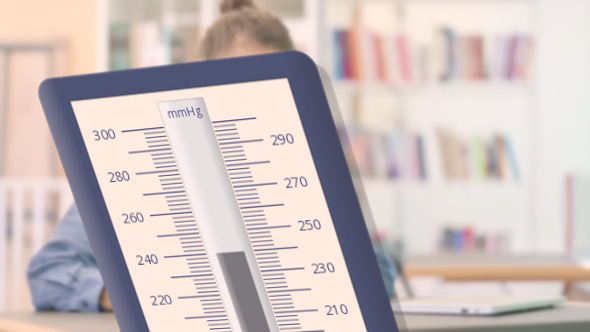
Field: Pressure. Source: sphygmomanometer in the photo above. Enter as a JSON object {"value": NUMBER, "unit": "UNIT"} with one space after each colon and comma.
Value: {"value": 240, "unit": "mmHg"}
